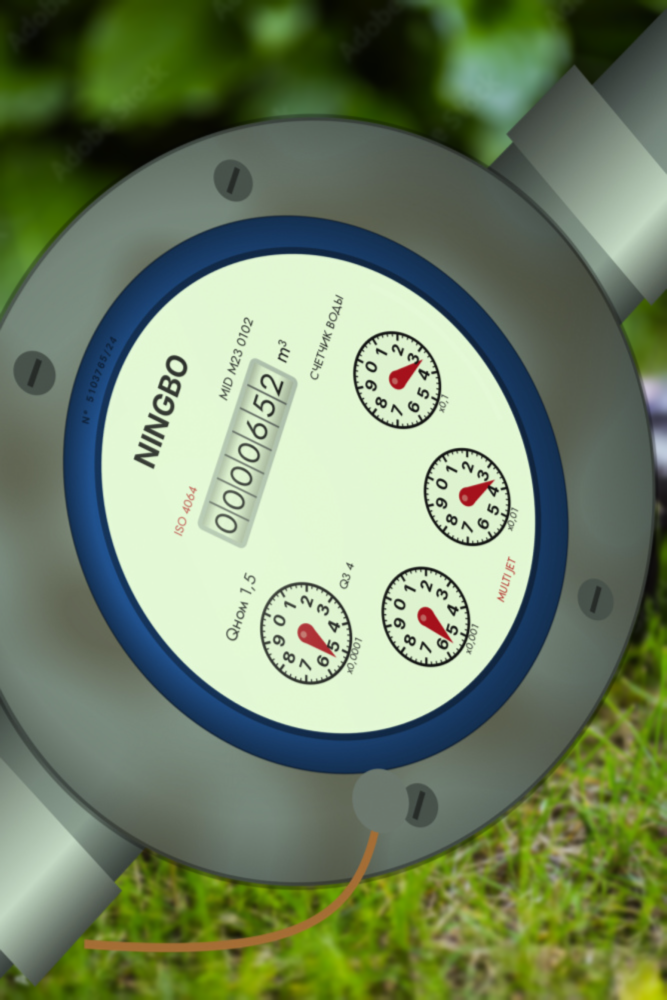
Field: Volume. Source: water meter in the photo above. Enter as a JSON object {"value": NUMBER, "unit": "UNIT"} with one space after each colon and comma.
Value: {"value": 652.3355, "unit": "m³"}
